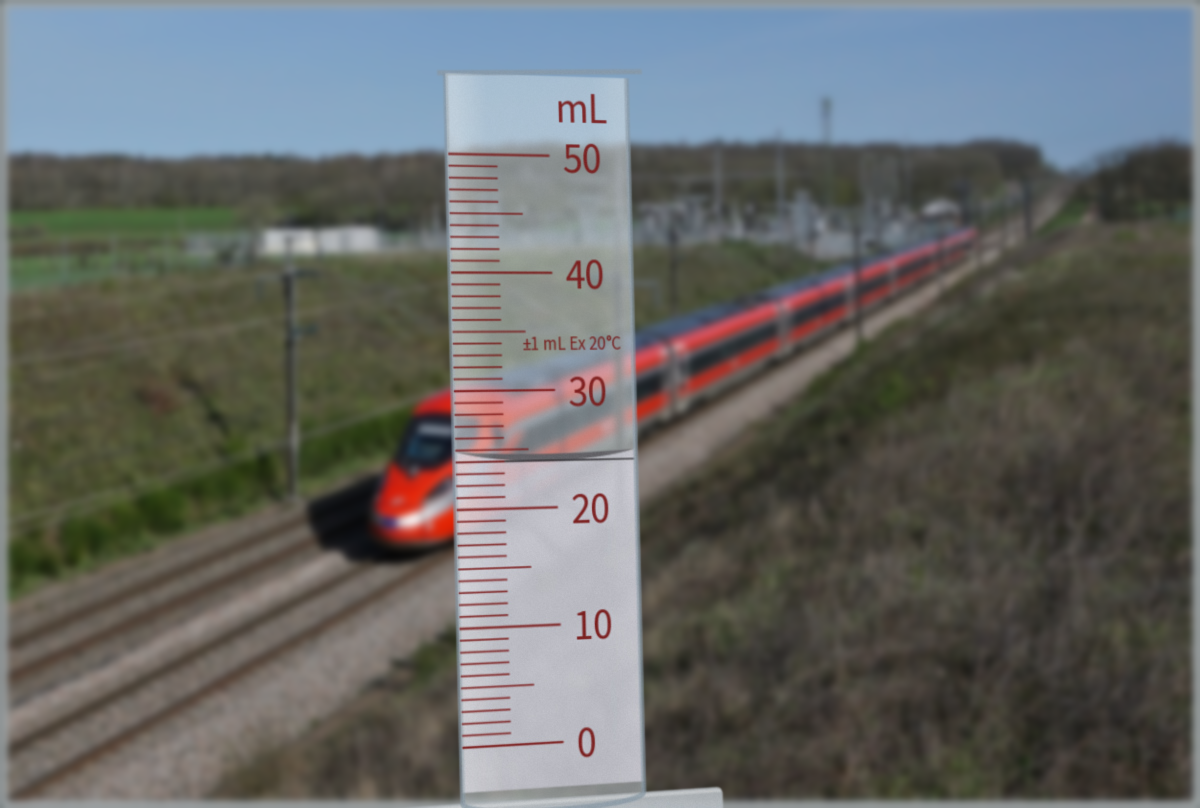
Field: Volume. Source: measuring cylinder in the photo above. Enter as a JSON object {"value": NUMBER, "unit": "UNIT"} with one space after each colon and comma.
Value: {"value": 24, "unit": "mL"}
